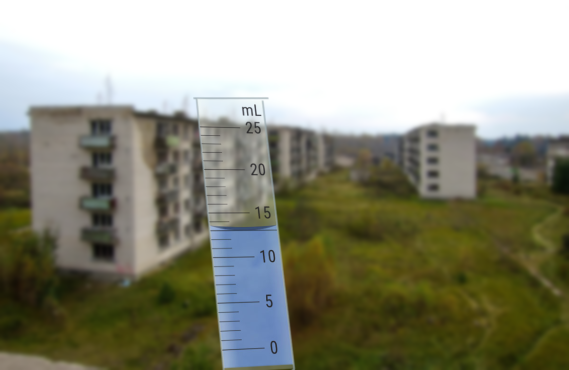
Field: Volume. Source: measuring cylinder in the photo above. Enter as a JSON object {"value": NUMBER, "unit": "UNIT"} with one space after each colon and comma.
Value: {"value": 13, "unit": "mL"}
